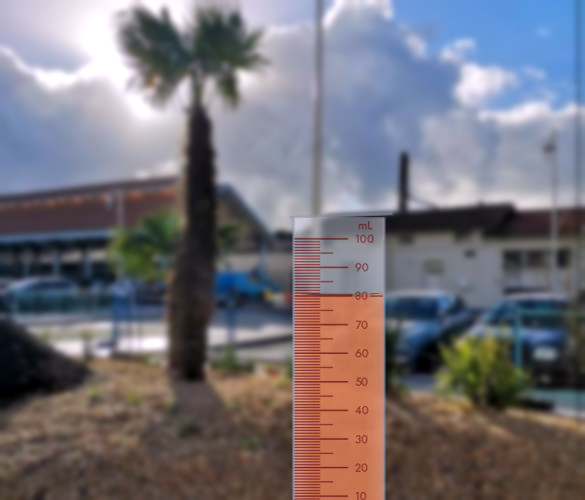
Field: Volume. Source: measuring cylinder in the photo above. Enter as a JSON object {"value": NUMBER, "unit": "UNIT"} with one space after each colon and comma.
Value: {"value": 80, "unit": "mL"}
